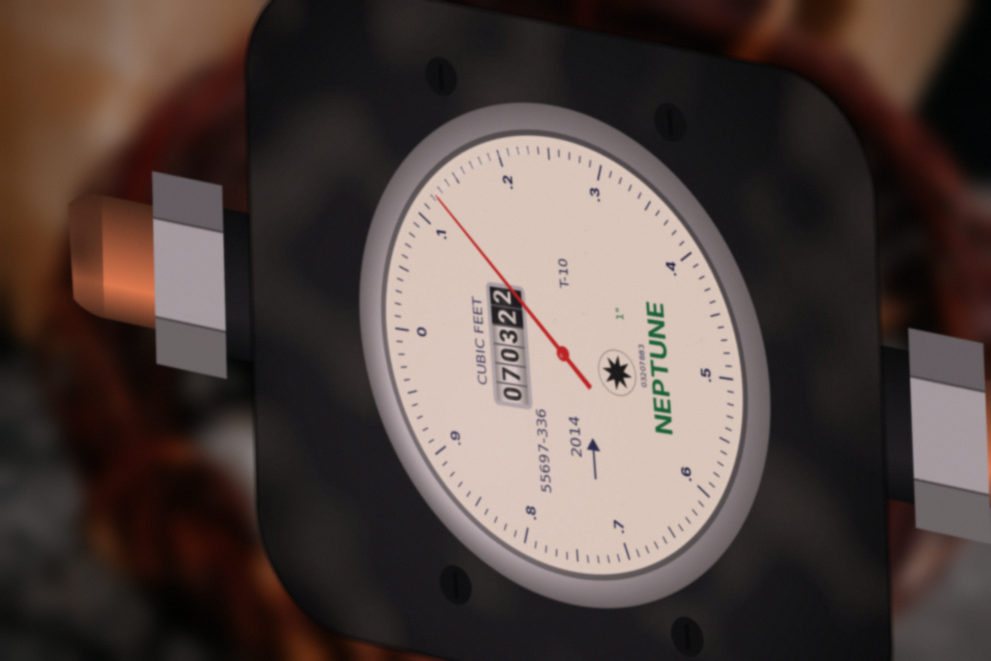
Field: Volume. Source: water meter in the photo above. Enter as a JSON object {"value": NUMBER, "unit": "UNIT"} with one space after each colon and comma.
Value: {"value": 70322.12, "unit": "ft³"}
